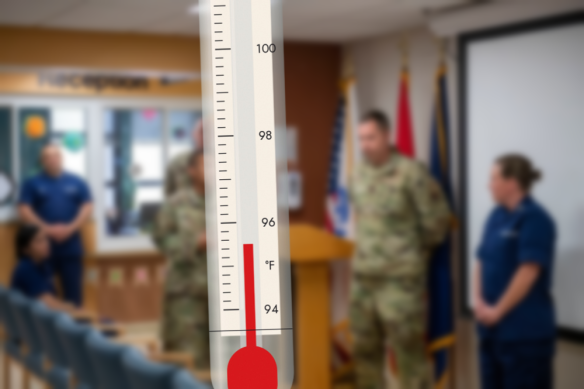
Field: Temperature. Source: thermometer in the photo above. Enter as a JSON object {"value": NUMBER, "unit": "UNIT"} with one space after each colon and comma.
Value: {"value": 95.5, "unit": "°F"}
